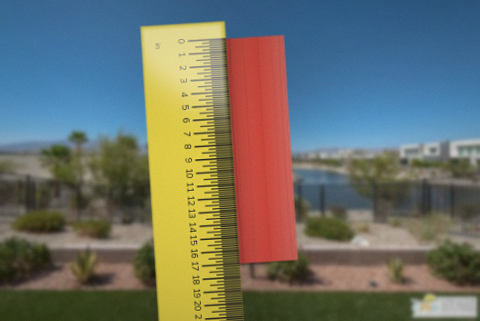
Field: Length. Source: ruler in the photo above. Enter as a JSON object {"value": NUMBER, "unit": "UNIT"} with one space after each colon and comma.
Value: {"value": 17, "unit": "in"}
